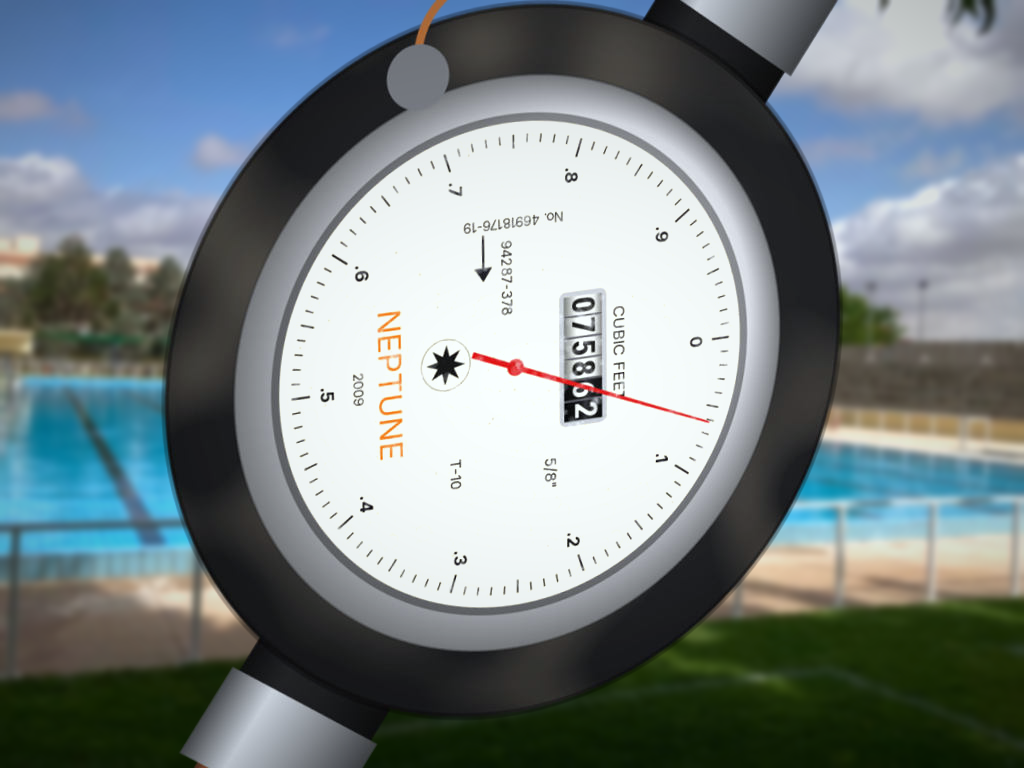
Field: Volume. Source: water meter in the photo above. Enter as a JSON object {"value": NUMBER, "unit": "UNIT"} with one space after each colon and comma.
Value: {"value": 75862.06, "unit": "ft³"}
